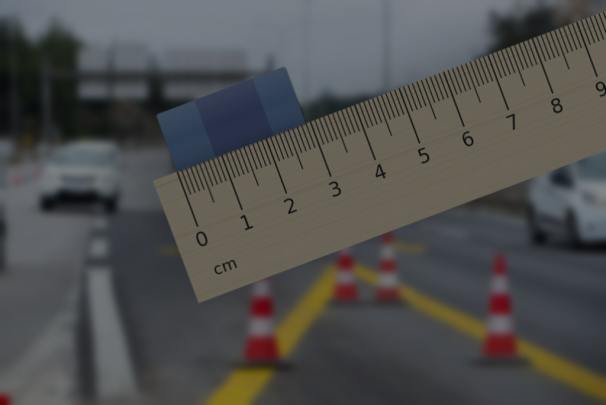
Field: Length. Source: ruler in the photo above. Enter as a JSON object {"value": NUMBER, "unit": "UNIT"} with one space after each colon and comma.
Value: {"value": 2.9, "unit": "cm"}
